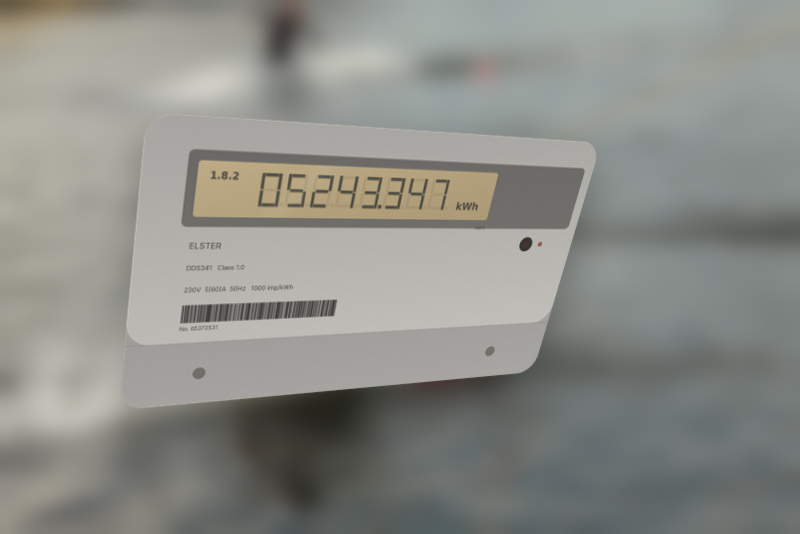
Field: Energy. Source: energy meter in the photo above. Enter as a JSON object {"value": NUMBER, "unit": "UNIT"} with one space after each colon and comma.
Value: {"value": 5243.347, "unit": "kWh"}
